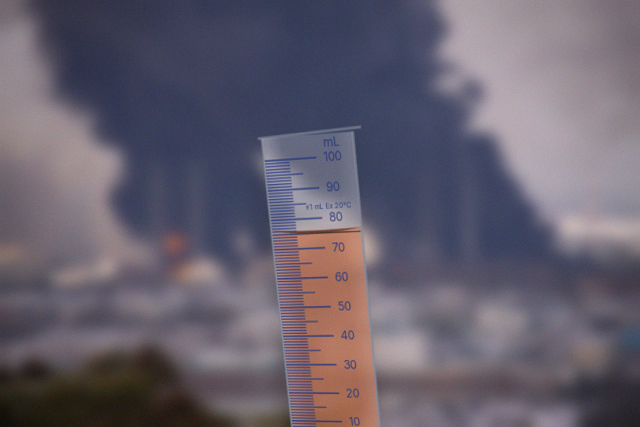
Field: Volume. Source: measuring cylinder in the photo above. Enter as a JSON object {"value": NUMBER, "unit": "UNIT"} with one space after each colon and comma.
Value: {"value": 75, "unit": "mL"}
